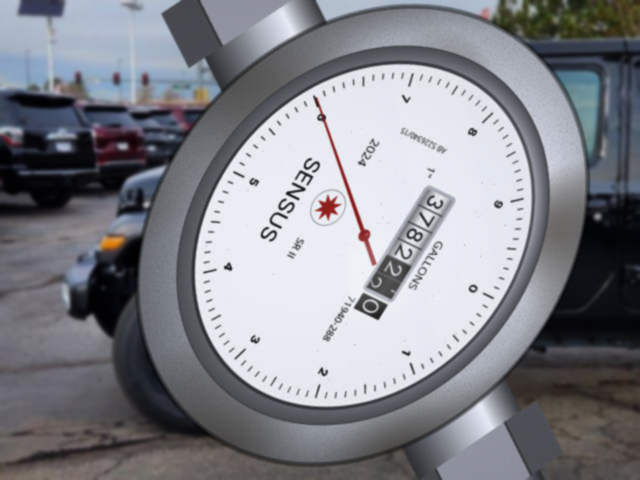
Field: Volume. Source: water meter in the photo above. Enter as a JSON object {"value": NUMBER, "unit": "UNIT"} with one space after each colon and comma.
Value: {"value": 3782216.0, "unit": "gal"}
